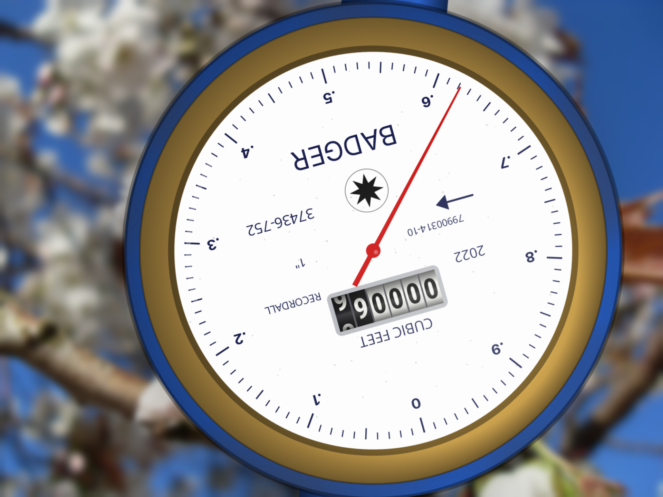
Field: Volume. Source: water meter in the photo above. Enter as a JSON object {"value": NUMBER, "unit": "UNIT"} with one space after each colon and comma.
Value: {"value": 65.62, "unit": "ft³"}
